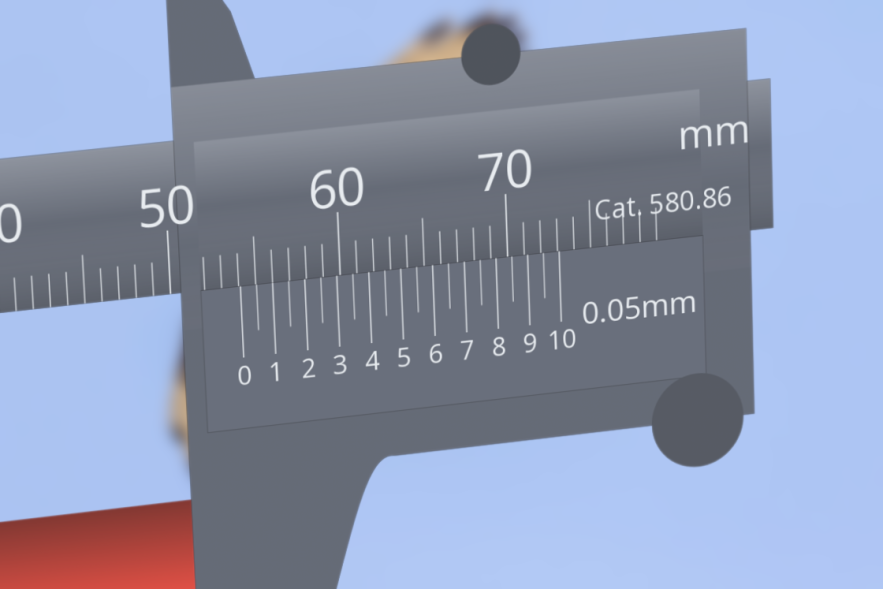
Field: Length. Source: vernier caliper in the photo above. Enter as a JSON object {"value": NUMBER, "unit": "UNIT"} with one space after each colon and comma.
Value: {"value": 54.1, "unit": "mm"}
